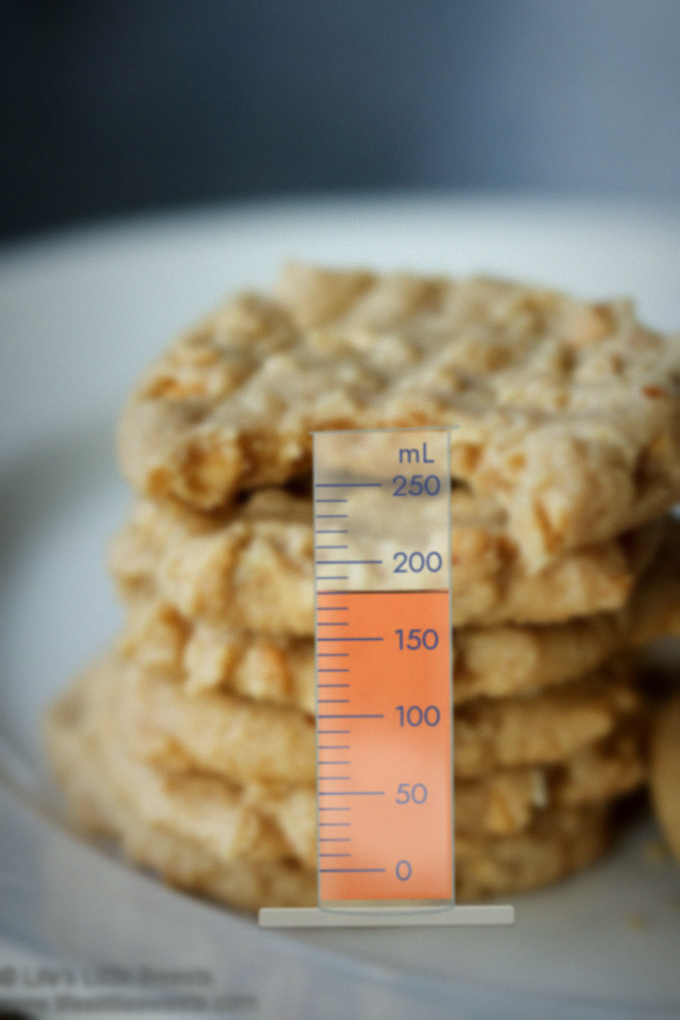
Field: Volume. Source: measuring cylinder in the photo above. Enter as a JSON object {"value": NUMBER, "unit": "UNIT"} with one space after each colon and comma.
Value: {"value": 180, "unit": "mL"}
